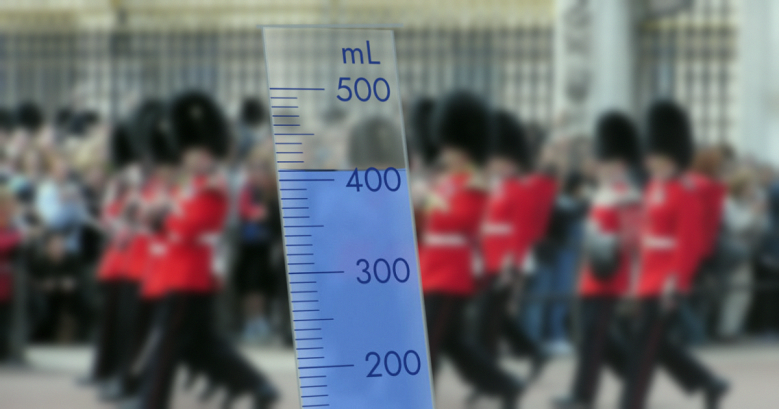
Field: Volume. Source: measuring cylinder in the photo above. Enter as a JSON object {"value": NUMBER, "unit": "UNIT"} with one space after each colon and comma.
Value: {"value": 410, "unit": "mL"}
